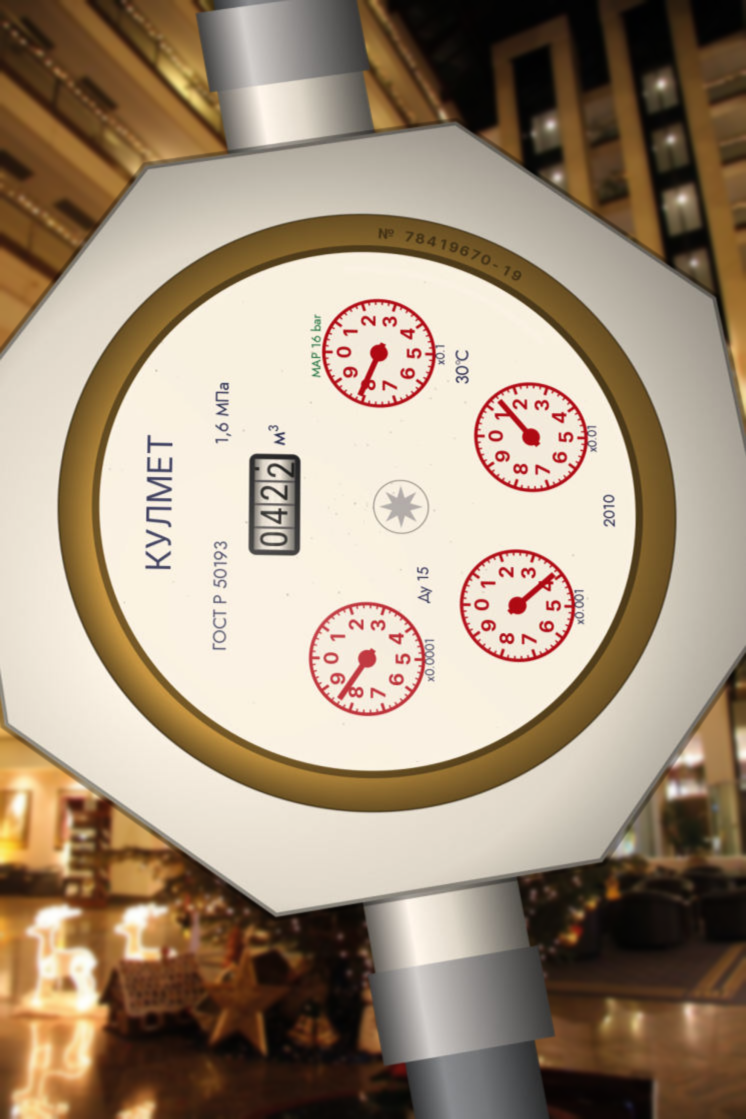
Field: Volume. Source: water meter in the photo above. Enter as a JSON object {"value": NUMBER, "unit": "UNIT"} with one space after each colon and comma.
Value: {"value": 421.8138, "unit": "m³"}
